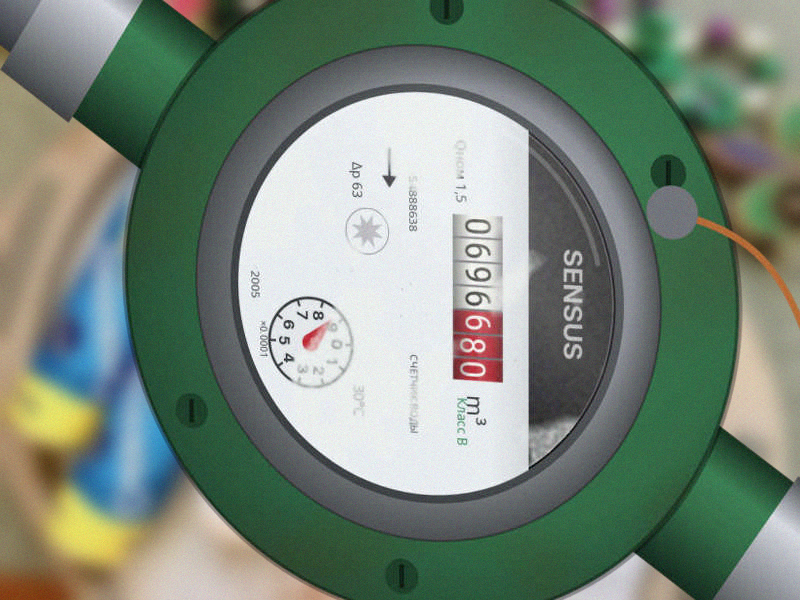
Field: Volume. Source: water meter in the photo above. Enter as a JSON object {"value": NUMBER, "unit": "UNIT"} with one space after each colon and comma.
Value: {"value": 696.6798, "unit": "m³"}
